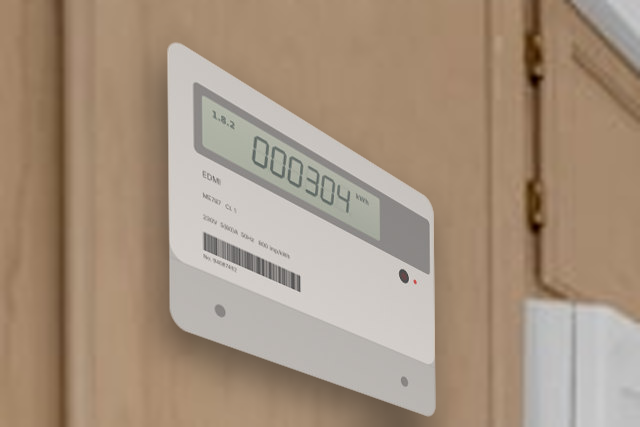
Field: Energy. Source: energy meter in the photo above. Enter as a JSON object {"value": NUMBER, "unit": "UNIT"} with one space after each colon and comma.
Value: {"value": 304, "unit": "kWh"}
